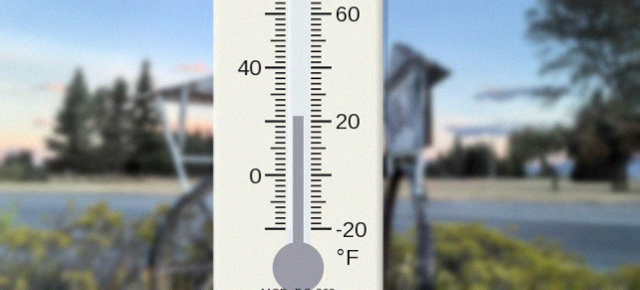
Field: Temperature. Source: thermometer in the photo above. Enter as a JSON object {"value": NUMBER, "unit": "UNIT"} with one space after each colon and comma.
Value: {"value": 22, "unit": "°F"}
